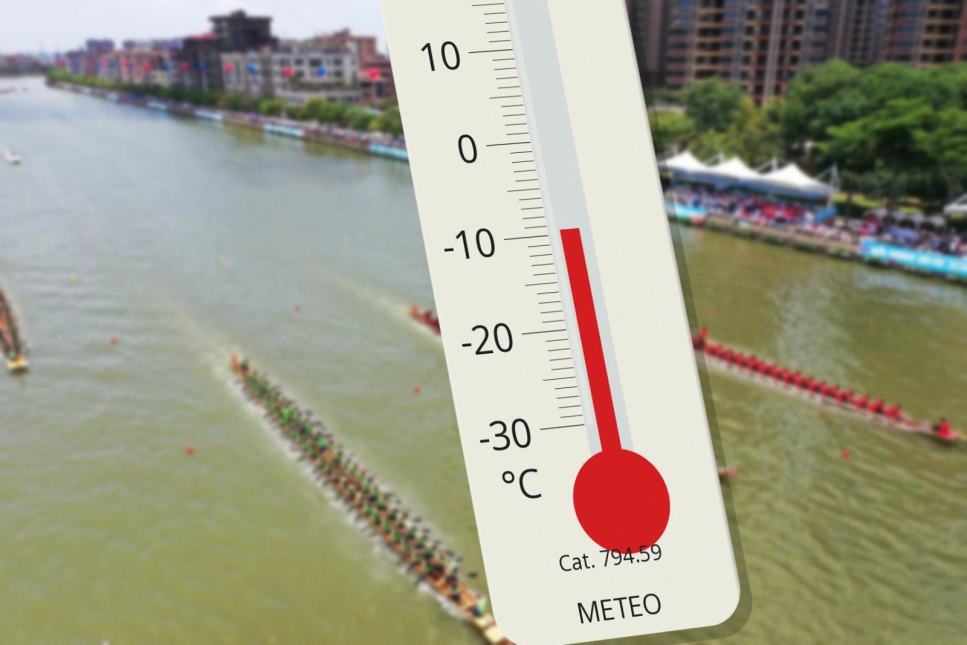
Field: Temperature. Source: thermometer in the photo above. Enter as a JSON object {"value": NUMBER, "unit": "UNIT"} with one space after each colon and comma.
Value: {"value": -9.5, "unit": "°C"}
